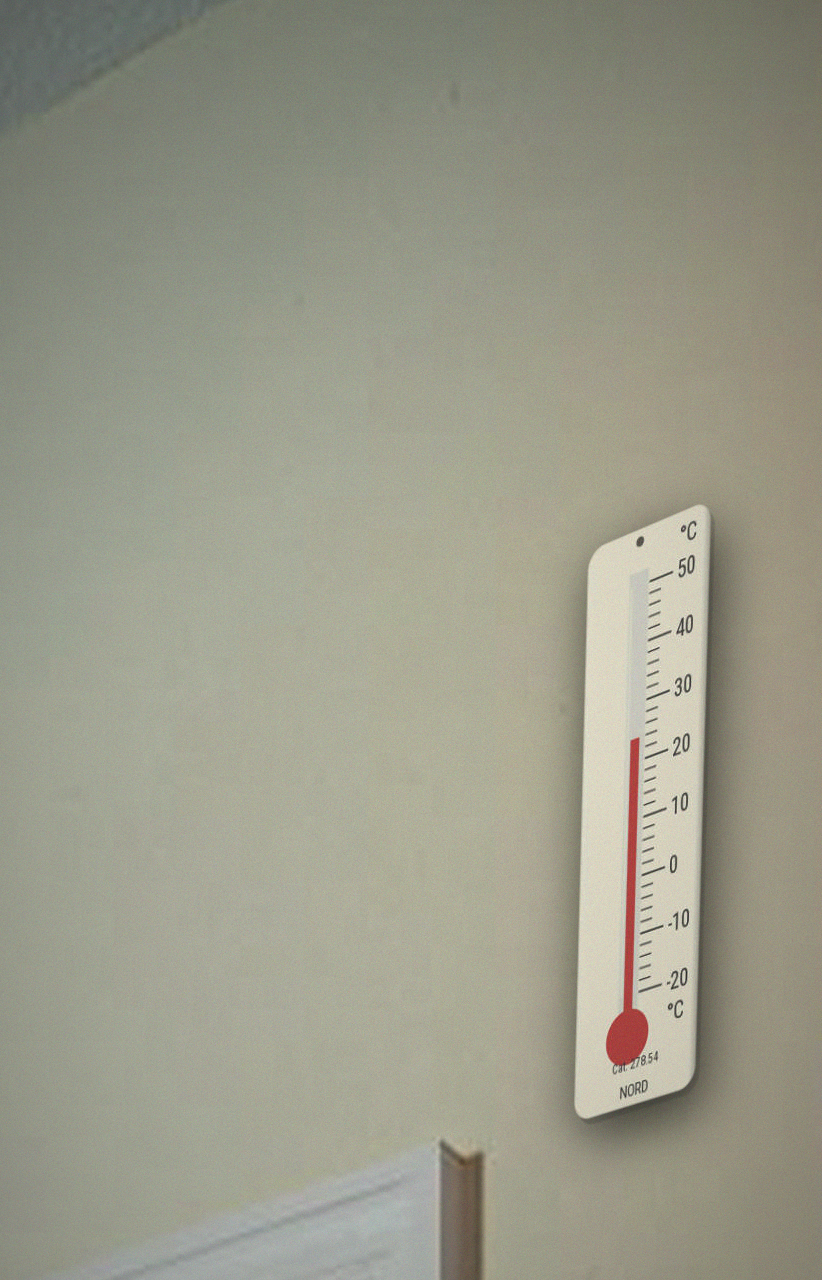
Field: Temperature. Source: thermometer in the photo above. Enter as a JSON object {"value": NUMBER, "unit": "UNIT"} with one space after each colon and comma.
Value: {"value": 24, "unit": "°C"}
